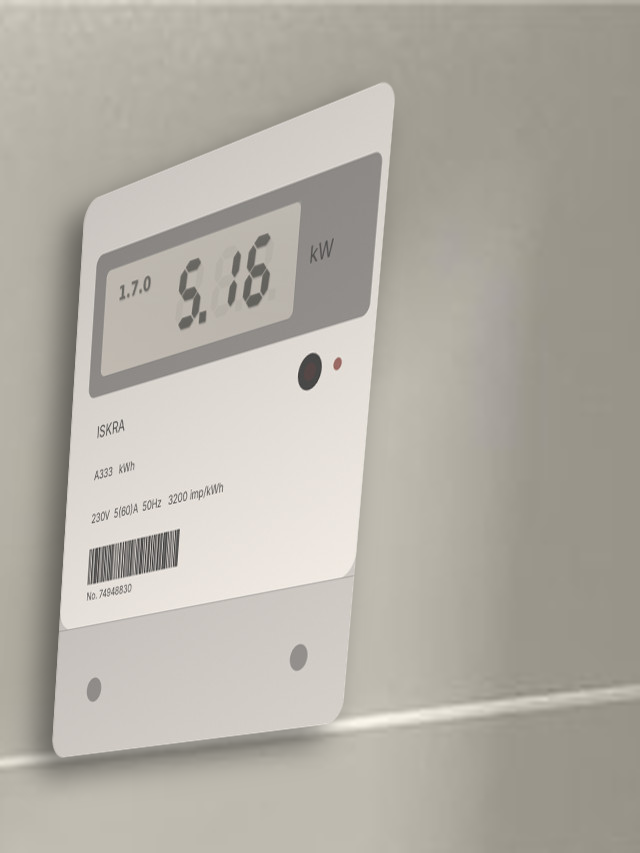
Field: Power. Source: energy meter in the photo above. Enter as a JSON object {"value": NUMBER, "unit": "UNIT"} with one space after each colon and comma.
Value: {"value": 5.16, "unit": "kW"}
